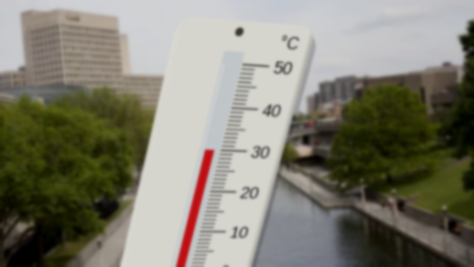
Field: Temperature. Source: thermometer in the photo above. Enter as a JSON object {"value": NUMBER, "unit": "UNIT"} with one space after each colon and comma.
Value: {"value": 30, "unit": "°C"}
